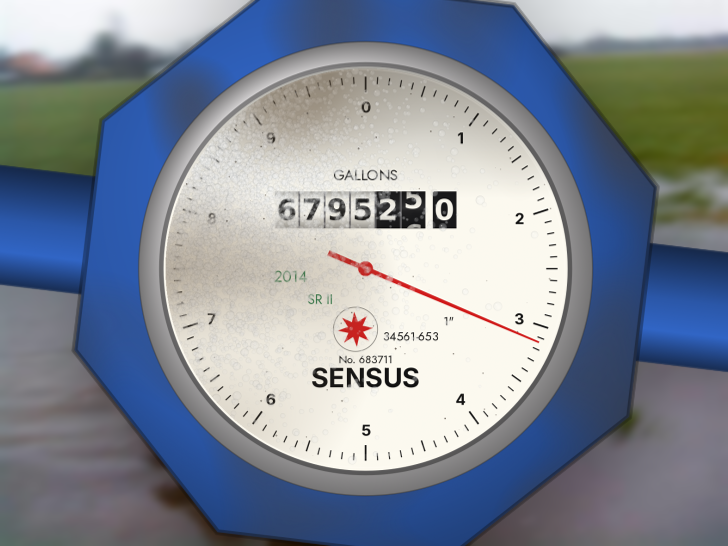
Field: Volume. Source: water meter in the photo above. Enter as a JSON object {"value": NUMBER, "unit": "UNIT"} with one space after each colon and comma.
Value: {"value": 6795253.1, "unit": "gal"}
